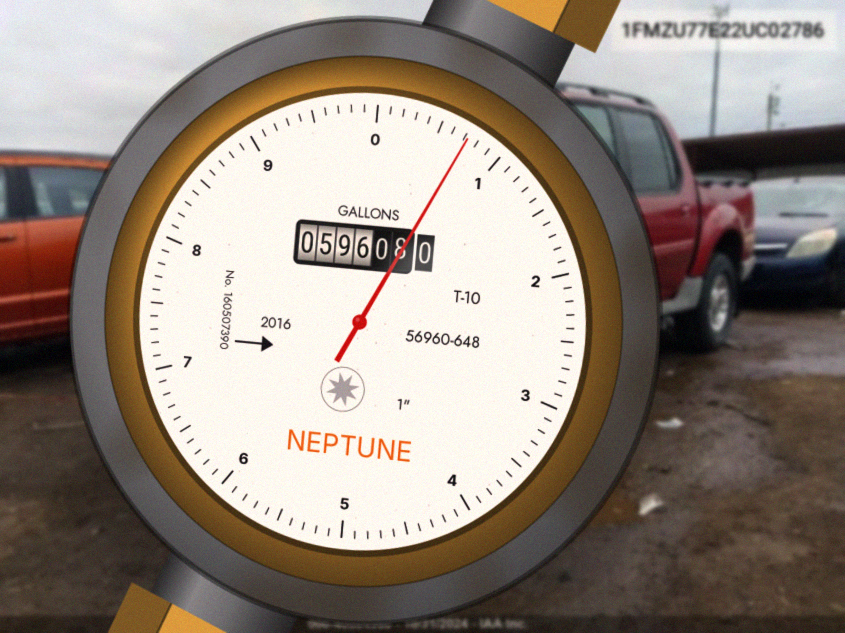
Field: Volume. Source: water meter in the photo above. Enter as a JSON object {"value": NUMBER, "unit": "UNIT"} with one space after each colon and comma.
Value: {"value": 596080.7, "unit": "gal"}
